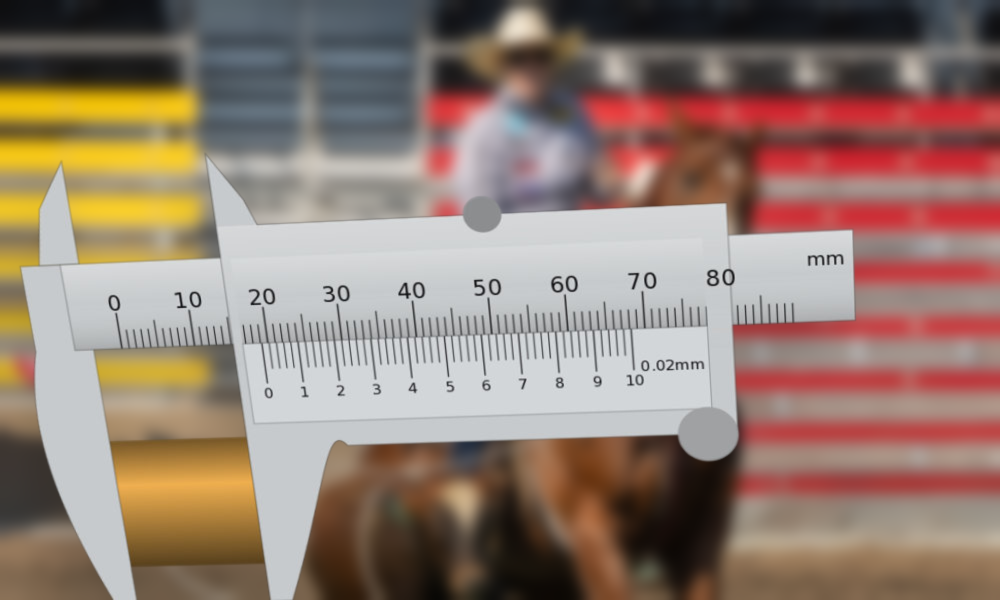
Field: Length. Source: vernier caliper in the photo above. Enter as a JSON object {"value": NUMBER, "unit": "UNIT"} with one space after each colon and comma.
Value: {"value": 19.2, "unit": "mm"}
